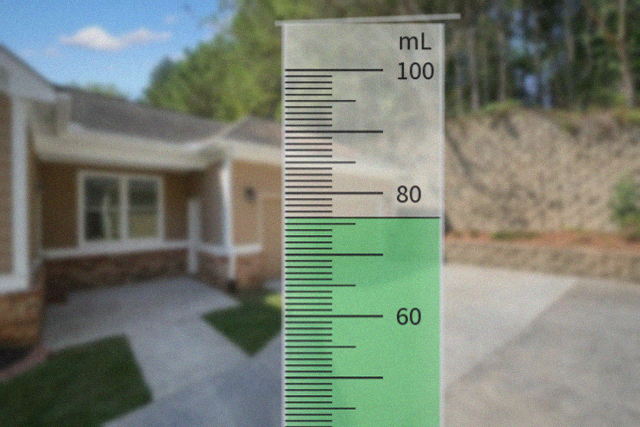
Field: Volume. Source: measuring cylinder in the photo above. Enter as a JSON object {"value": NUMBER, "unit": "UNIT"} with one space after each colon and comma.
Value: {"value": 76, "unit": "mL"}
